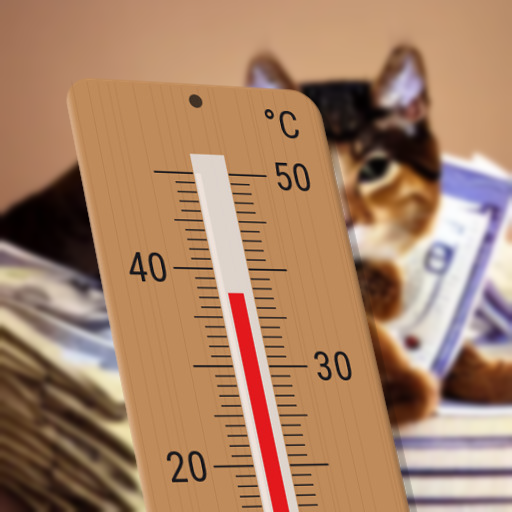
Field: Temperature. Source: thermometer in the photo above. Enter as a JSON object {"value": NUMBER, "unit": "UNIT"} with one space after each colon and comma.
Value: {"value": 37.5, "unit": "°C"}
